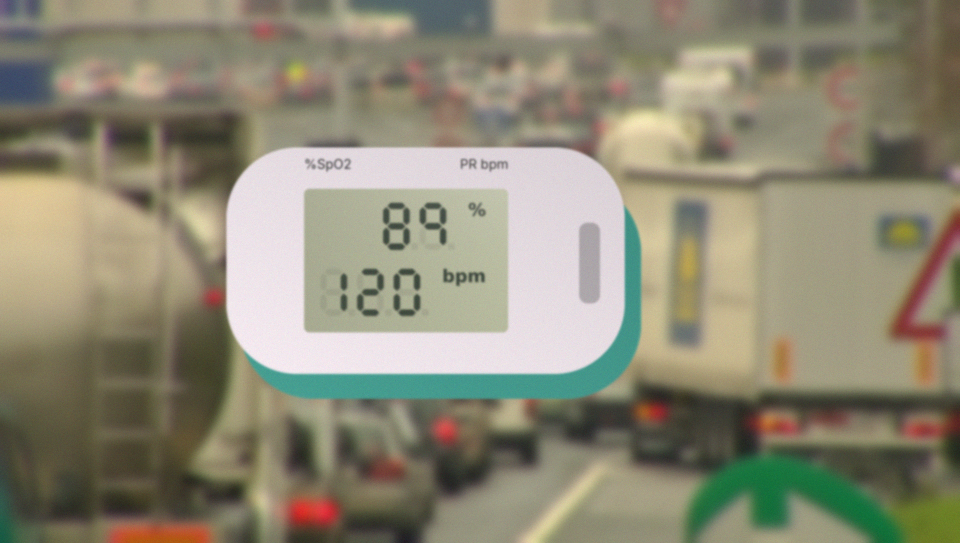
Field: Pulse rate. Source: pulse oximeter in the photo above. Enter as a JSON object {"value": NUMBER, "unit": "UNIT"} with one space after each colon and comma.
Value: {"value": 120, "unit": "bpm"}
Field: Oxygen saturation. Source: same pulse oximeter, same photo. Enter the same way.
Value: {"value": 89, "unit": "%"}
